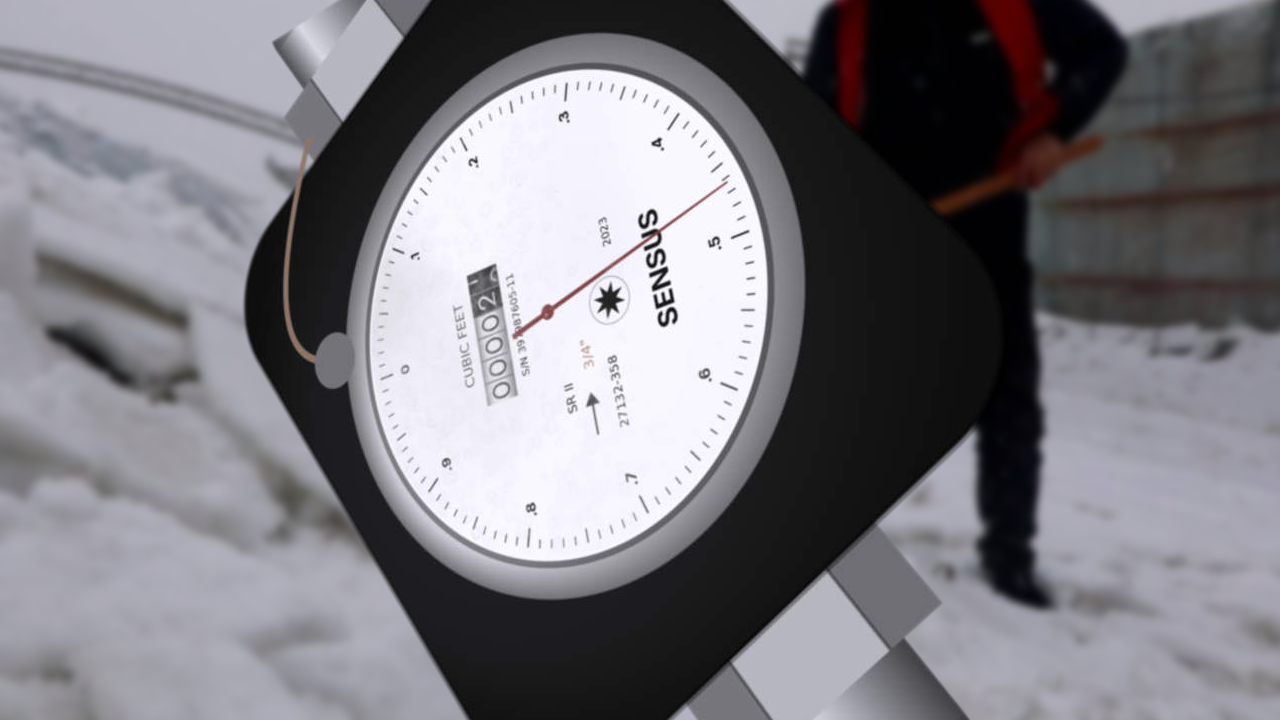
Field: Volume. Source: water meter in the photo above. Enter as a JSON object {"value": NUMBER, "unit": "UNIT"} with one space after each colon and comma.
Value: {"value": 21.46, "unit": "ft³"}
